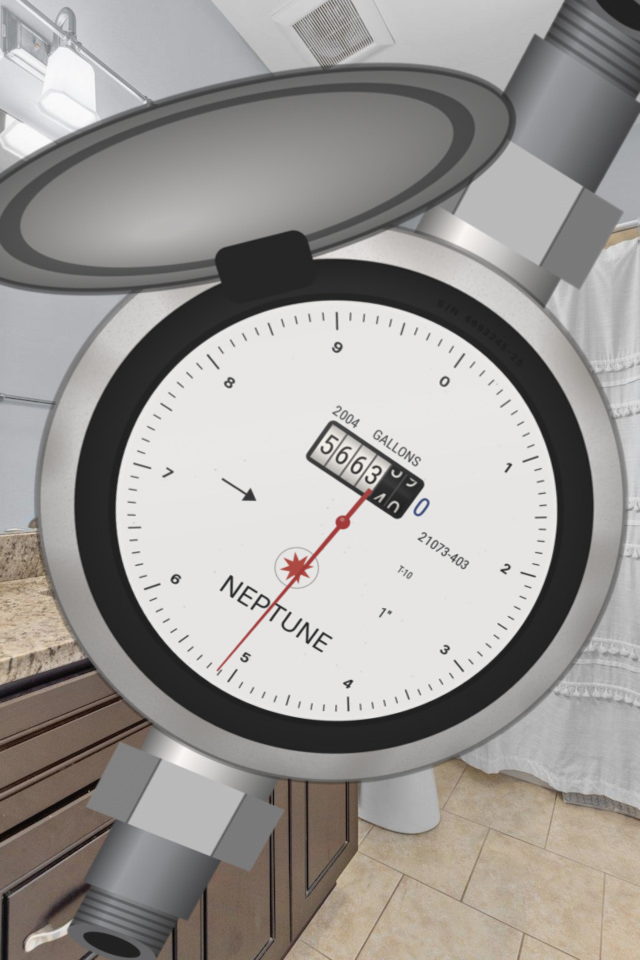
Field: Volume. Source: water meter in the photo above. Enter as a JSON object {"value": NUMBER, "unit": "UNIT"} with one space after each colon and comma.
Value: {"value": 5663395.1, "unit": "gal"}
